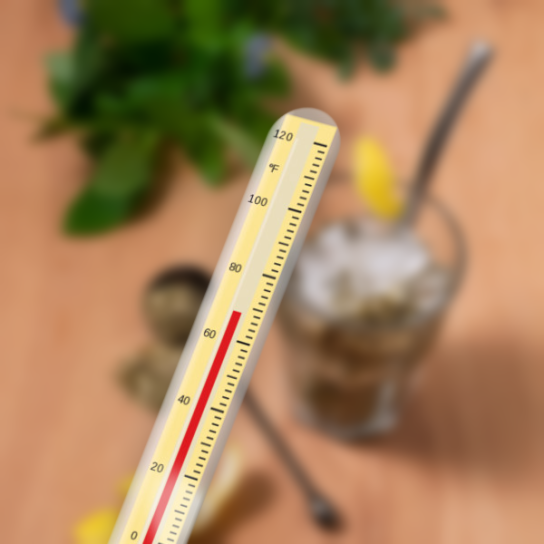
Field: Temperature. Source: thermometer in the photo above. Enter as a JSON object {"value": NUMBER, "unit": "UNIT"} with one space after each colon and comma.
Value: {"value": 68, "unit": "°F"}
